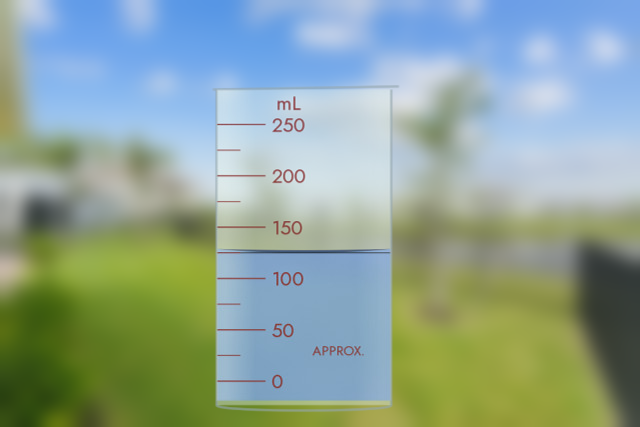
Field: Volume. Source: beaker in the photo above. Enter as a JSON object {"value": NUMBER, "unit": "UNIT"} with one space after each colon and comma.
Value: {"value": 125, "unit": "mL"}
